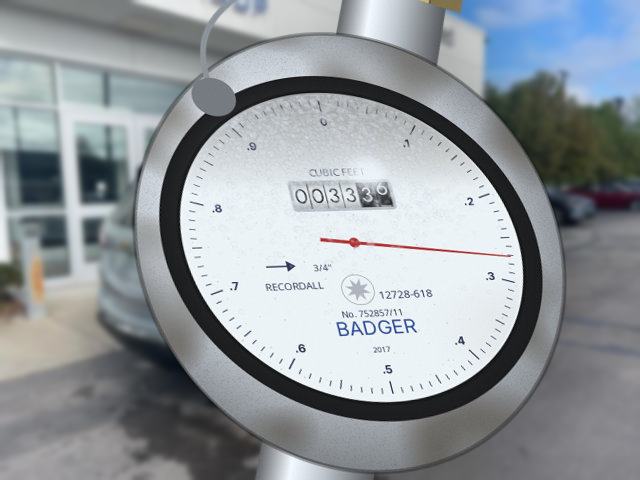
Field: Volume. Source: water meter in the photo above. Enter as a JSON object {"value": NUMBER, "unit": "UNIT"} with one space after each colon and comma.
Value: {"value": 3336.27, "unit": "ft³"}
